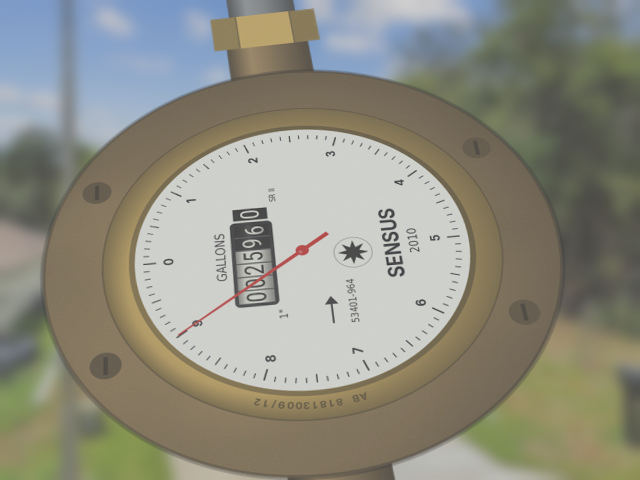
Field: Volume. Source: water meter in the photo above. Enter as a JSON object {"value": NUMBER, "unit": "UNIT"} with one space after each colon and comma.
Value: {"value": 25959.0, "unit": "gal"}
